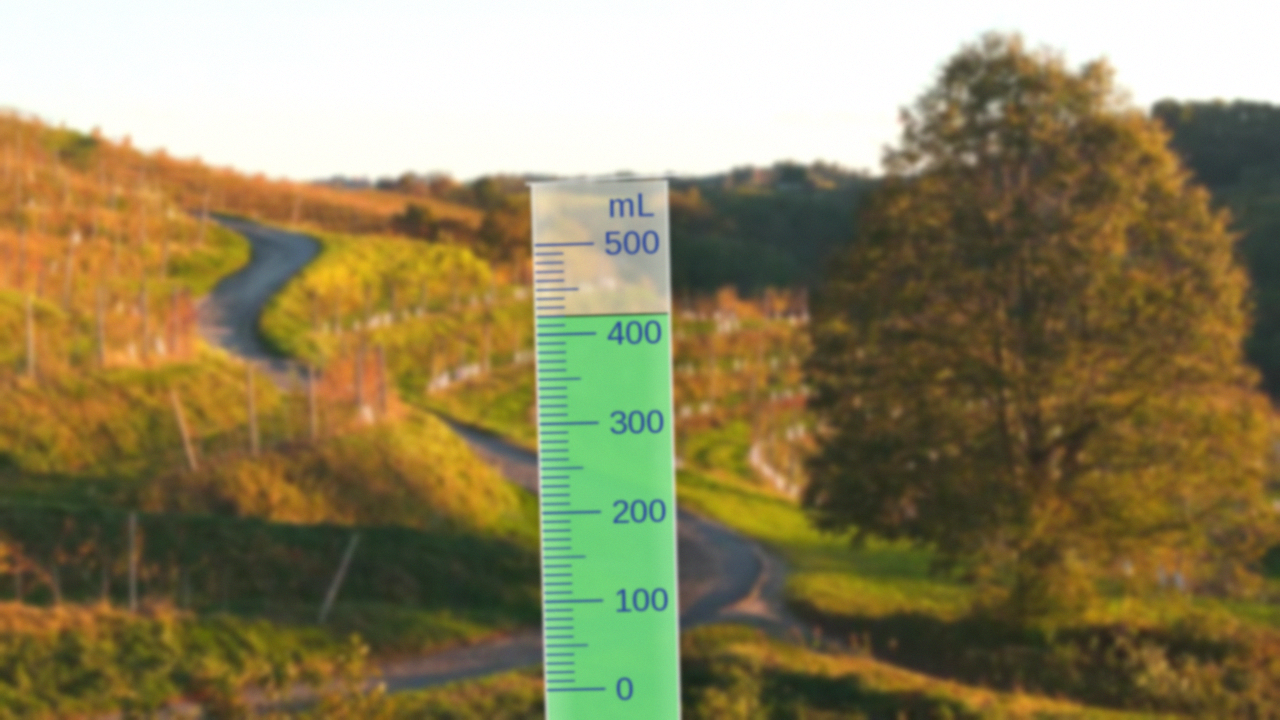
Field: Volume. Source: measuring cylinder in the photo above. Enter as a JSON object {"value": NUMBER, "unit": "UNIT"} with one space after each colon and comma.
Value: {"value": 420, "unit": "mL"}
